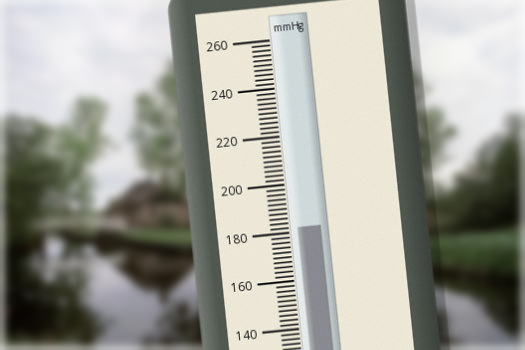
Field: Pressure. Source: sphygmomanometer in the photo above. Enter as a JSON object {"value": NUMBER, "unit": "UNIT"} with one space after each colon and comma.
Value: {"value": 182, "unit": "mmHg"}
